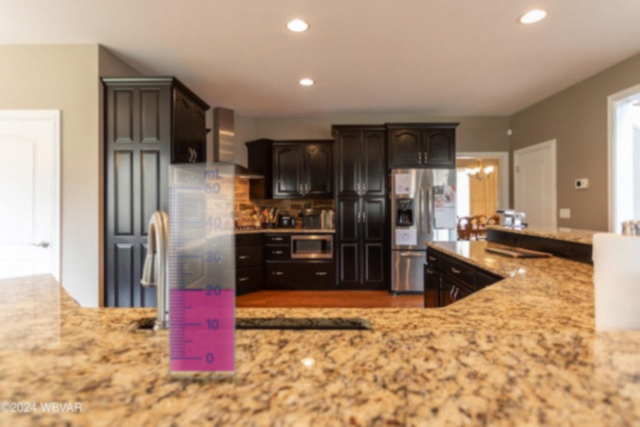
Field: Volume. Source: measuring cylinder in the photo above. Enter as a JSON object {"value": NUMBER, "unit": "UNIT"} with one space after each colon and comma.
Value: {"value": 20, "unit": "mL"}
